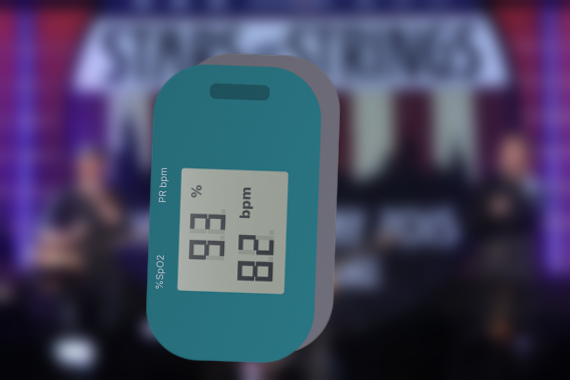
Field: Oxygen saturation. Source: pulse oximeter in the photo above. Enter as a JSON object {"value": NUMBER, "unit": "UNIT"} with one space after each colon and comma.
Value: {"value": 93, "unit": "%"}
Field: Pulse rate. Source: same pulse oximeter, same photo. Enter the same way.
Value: {"value": 82, "unit": "bpm"}
